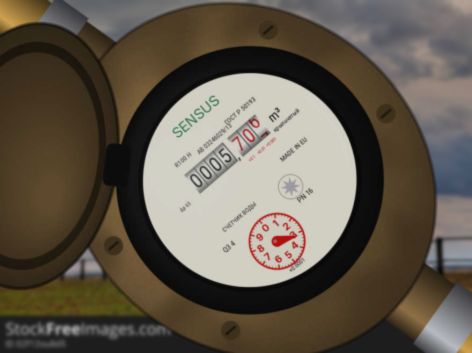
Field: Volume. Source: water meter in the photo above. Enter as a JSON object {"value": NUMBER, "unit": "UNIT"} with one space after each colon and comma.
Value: {"value": 5.7063, "unit": "m³"}
